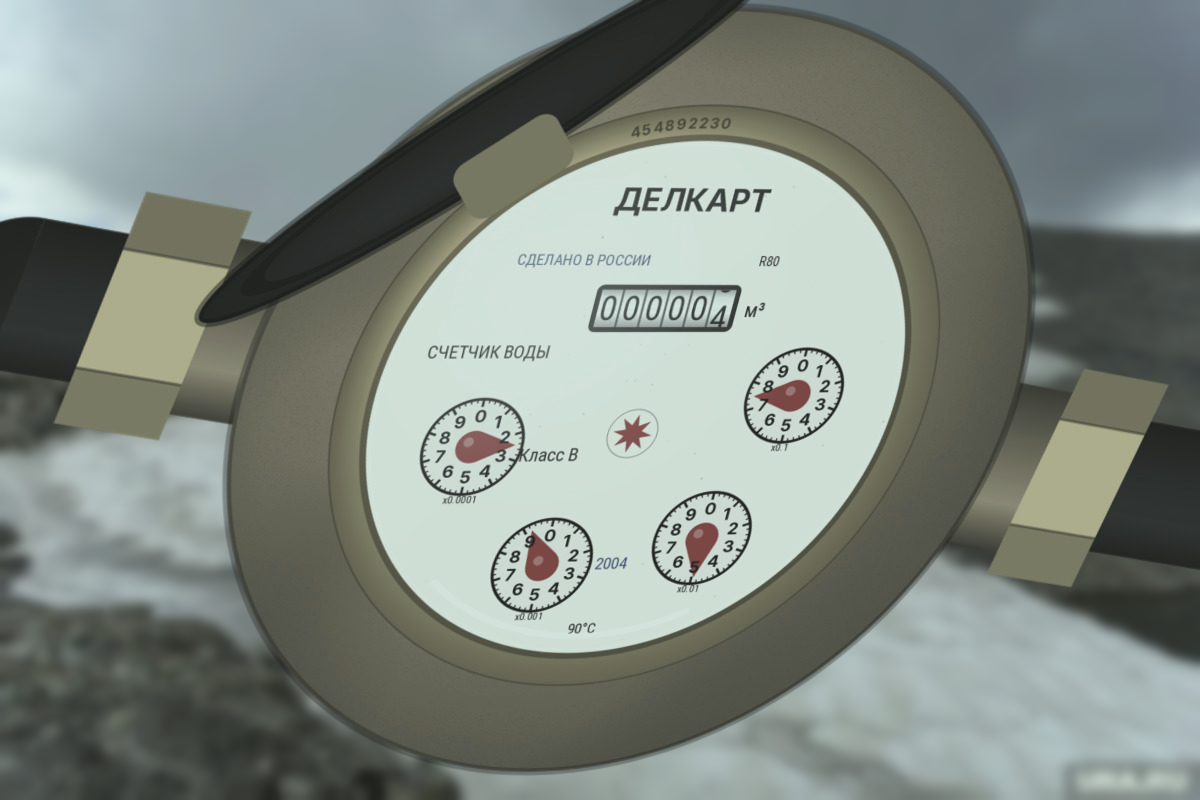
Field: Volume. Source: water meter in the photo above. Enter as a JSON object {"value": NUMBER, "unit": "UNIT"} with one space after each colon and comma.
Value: {"value": 3.7492, "unit": "m³"}
